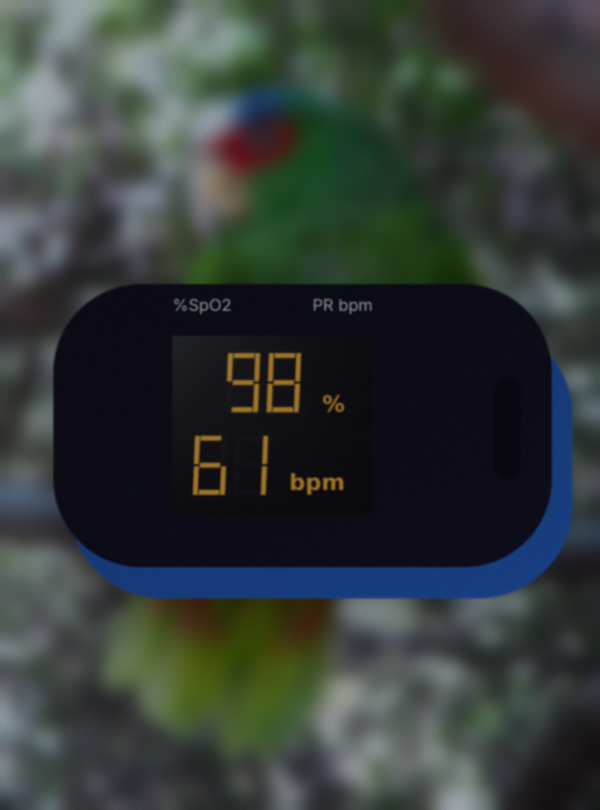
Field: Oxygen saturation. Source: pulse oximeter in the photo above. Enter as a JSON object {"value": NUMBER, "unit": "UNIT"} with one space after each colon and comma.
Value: {"value": 98, "unit": "%"}
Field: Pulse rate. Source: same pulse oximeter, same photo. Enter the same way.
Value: {"value": 61, "unit": "bpm"}
